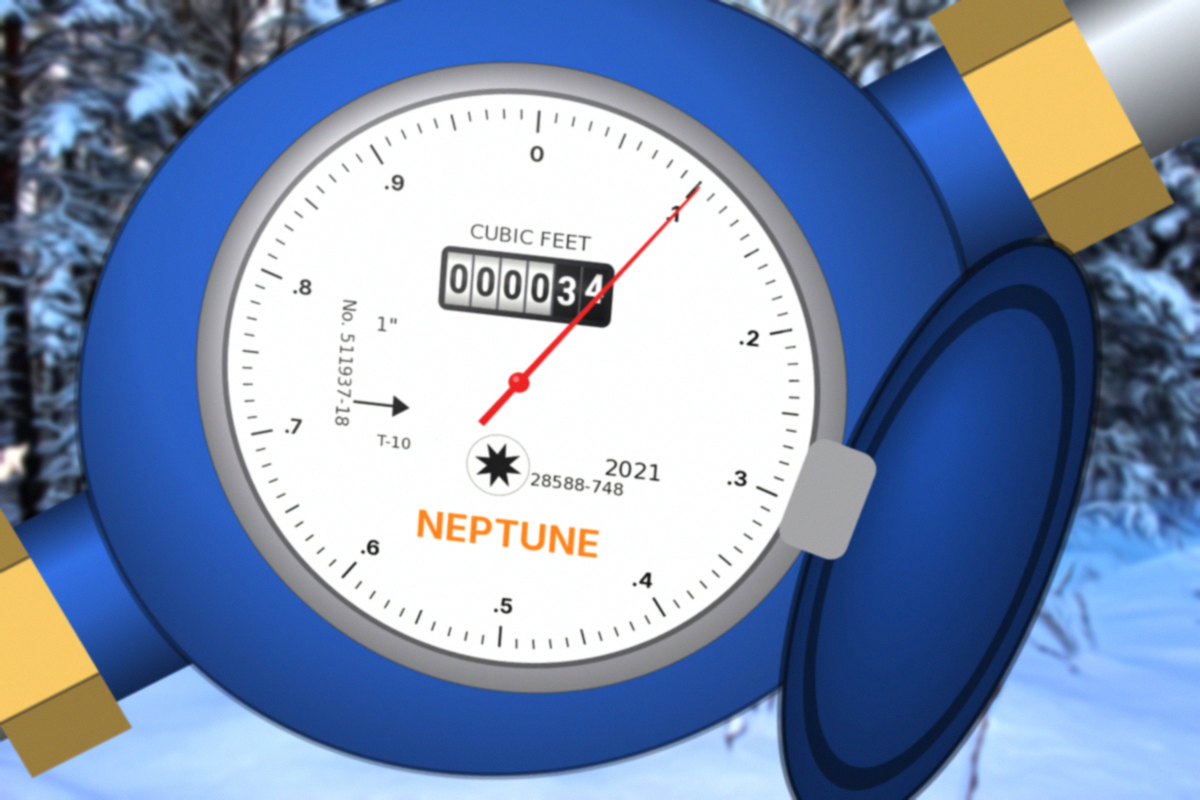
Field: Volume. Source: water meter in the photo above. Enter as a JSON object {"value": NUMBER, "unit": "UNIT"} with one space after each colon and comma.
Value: {"value": 34.10, "unit": "ft³"}
